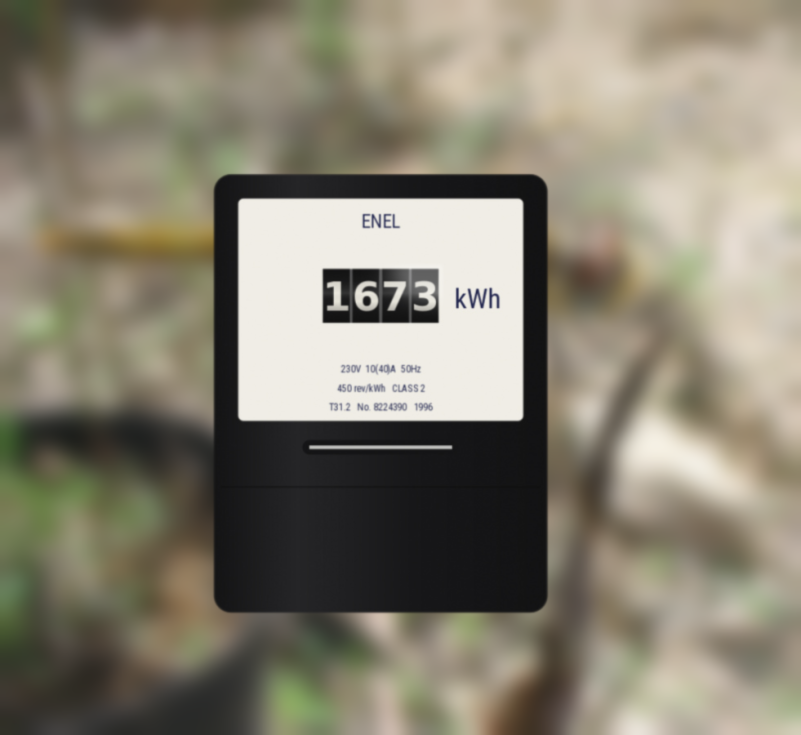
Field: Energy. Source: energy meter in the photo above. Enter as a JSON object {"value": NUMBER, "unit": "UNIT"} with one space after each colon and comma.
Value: {"value": 1673, "unit": "kWh"}
